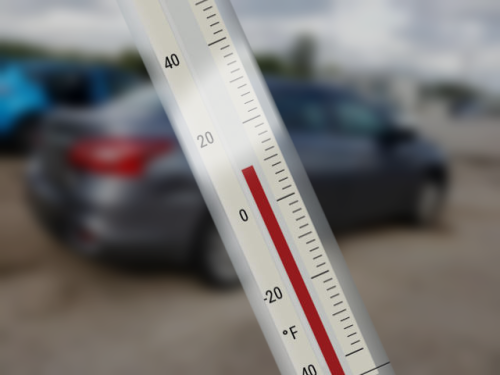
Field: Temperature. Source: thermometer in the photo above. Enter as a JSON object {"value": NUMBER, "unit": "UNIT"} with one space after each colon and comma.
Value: {"value": 10, "unit": "°F"}
